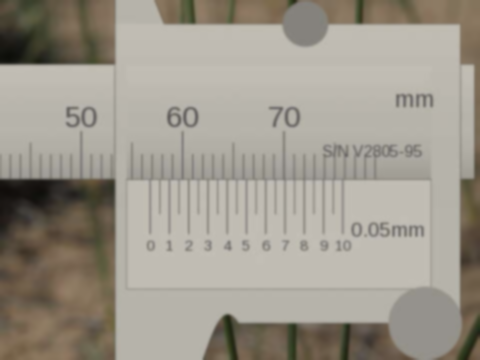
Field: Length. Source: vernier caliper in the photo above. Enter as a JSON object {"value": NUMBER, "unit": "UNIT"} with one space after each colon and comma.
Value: {"value": 56.8, "unit": "mm"}
